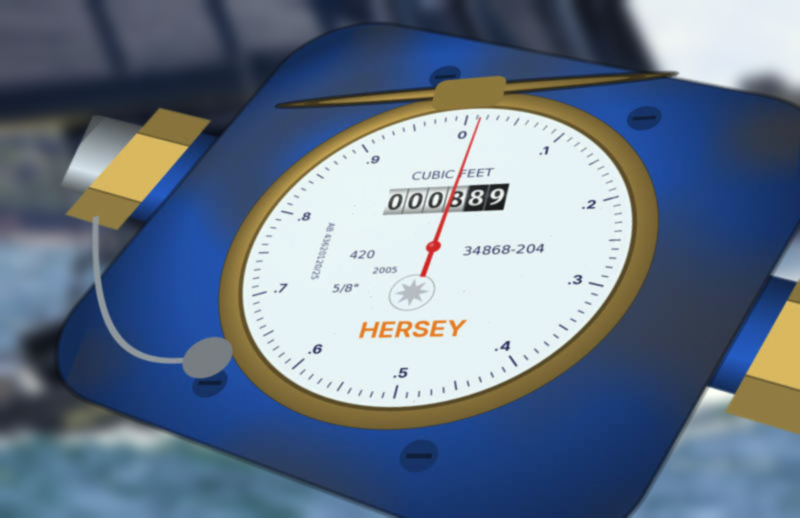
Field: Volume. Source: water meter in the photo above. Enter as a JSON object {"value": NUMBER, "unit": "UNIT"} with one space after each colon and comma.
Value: {"value": 889.01, "unit": "ft³"}
